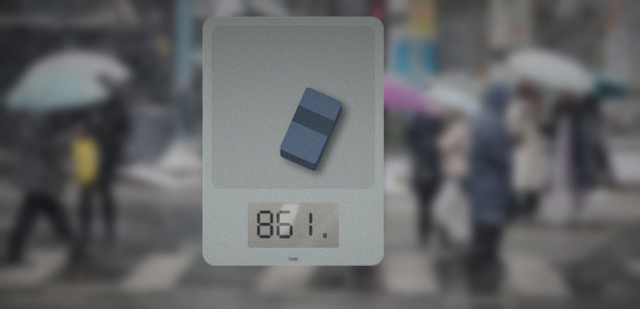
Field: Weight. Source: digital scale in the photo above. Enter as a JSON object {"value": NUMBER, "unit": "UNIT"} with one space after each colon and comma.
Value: {"value": 861, "unit": "g"}
